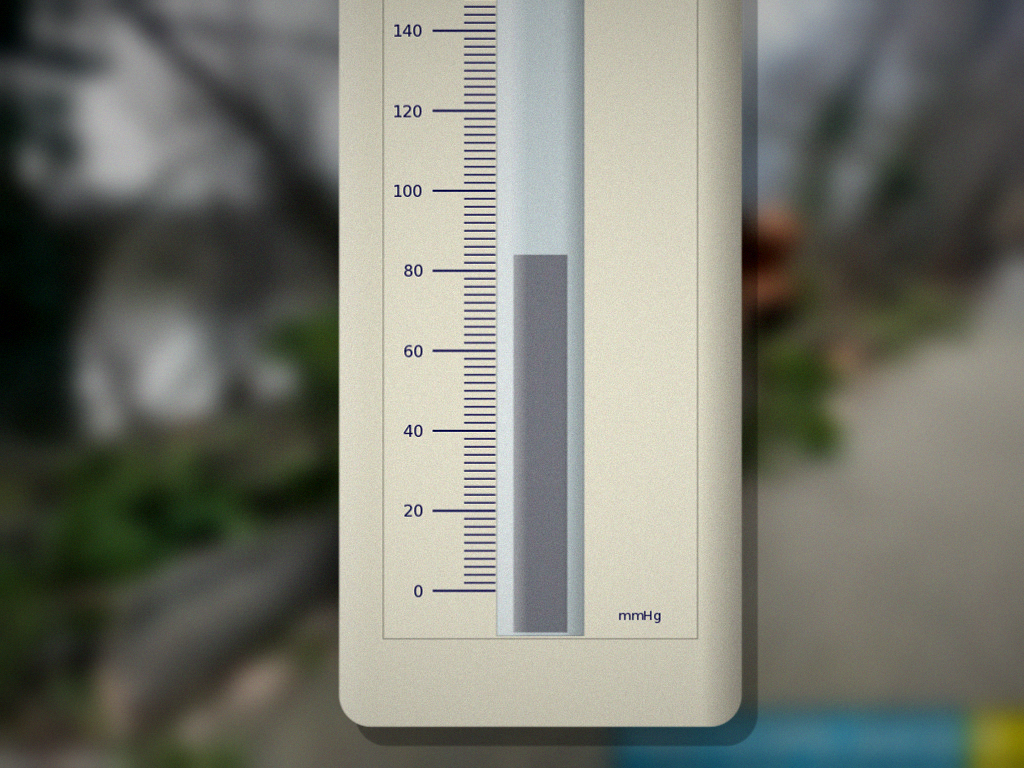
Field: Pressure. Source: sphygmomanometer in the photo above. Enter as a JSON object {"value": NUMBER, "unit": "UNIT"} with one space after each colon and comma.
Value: {"value": 84, "unit": "mmHg"}
